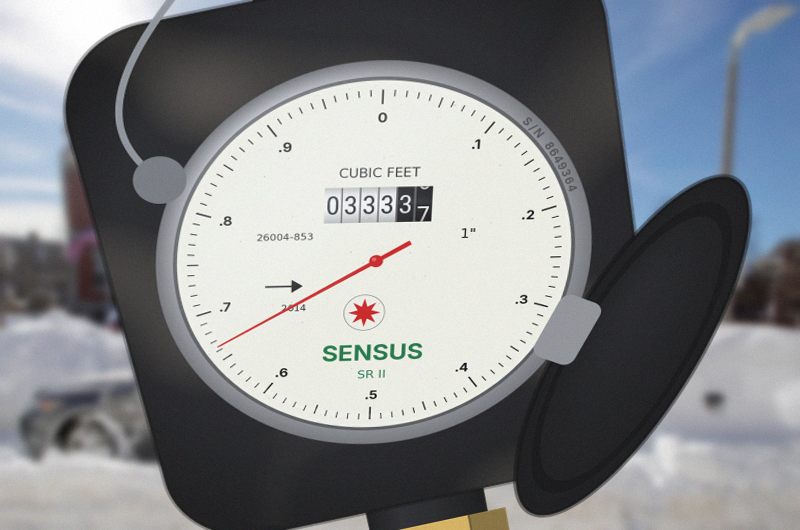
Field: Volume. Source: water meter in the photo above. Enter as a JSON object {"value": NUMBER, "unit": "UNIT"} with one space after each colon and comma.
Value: {"value": 33336.66, "unit": "ft³"}
